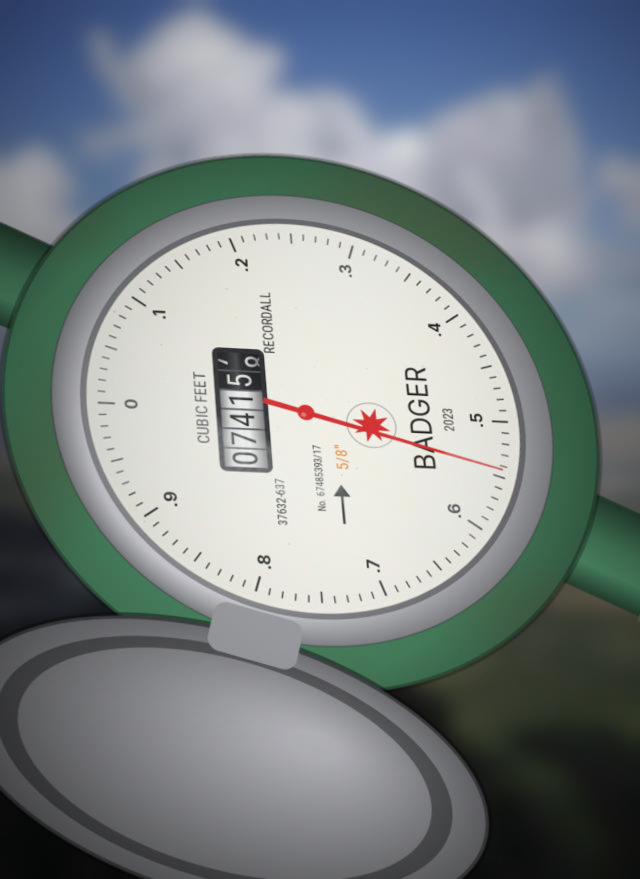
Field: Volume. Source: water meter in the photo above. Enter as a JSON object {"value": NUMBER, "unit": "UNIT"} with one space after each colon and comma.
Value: {"value": 74157.54, "unit": "ft³"}
